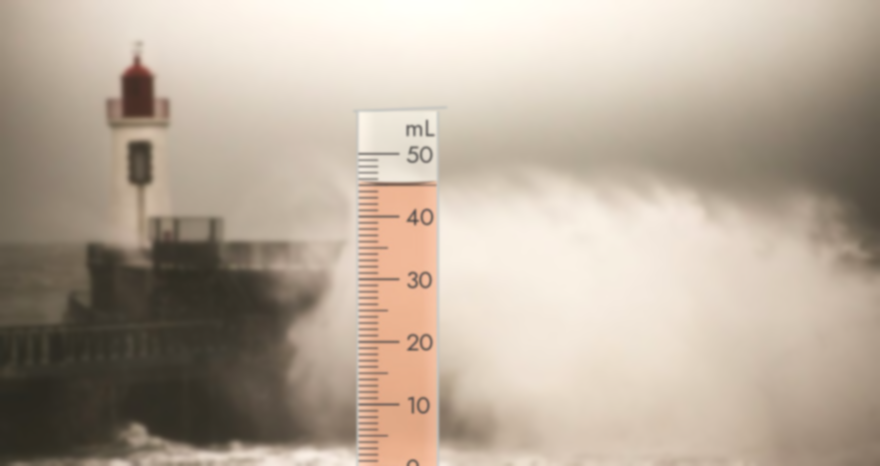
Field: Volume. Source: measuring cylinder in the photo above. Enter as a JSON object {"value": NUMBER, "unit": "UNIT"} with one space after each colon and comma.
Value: {"value": 45, "unit": "mL"}
